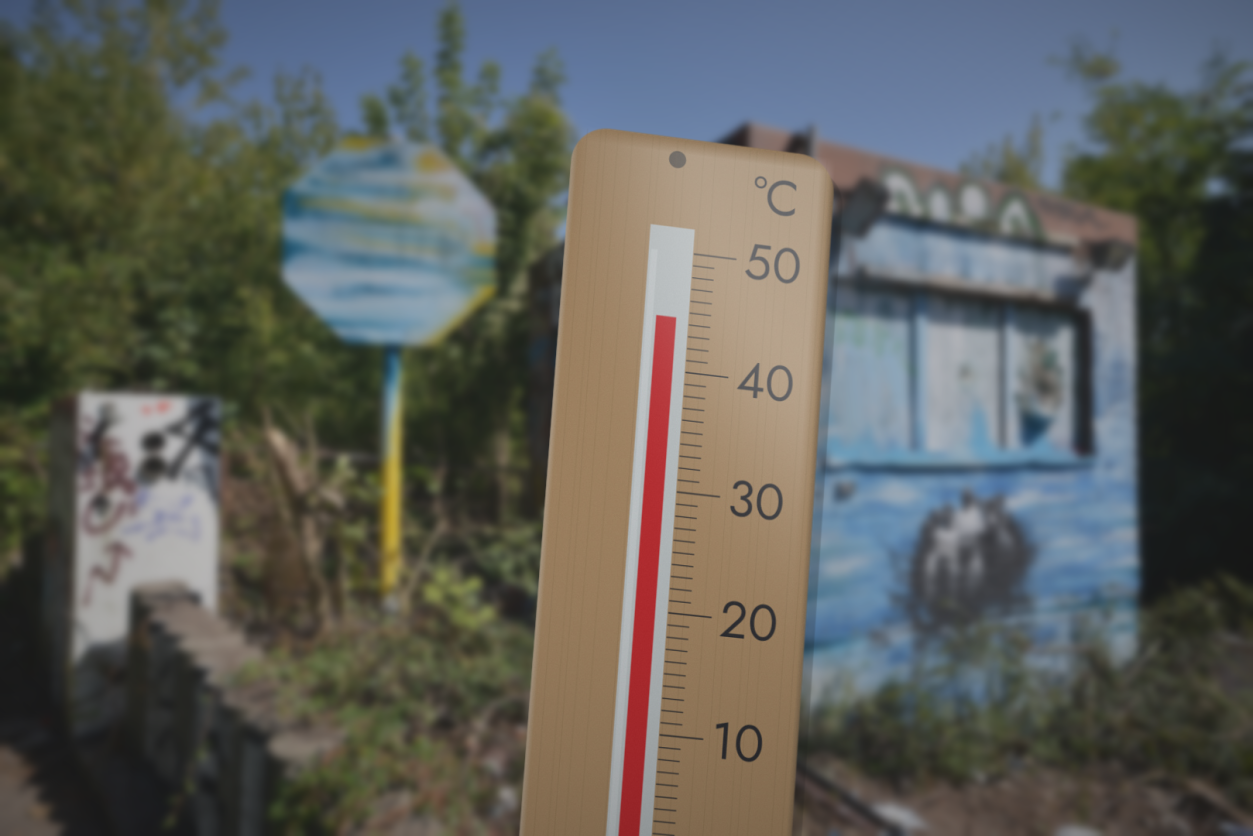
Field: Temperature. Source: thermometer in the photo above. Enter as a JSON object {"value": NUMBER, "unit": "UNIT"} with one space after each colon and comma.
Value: {"value": 44.5, "unit": "°C"}
